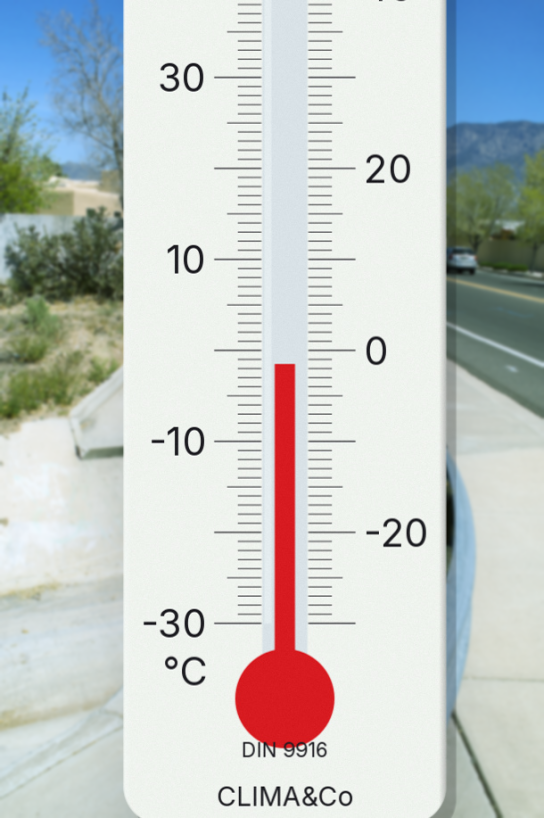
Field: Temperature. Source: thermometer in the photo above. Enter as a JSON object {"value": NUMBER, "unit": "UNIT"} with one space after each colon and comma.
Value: {"value": -1.5, "unit": "°C"}
